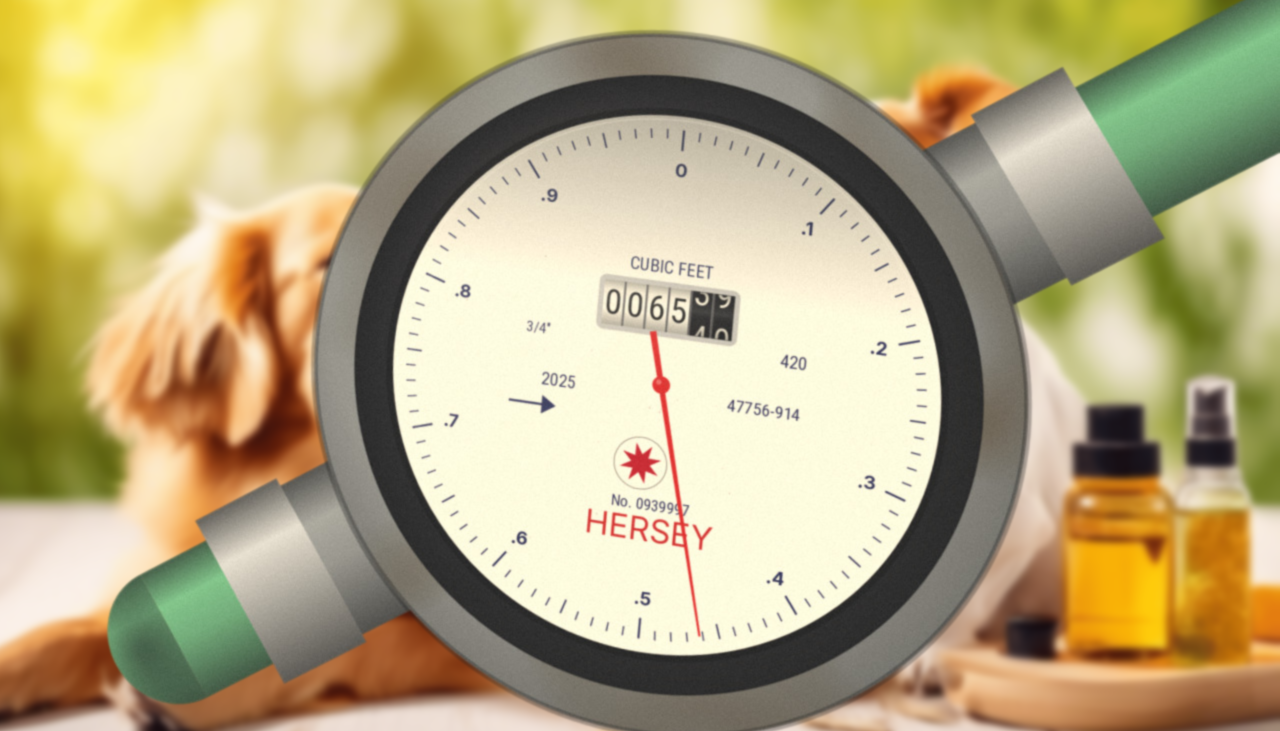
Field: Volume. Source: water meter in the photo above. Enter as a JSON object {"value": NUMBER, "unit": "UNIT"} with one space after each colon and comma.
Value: {"value": 6539.46, "unit": "ft³"}
